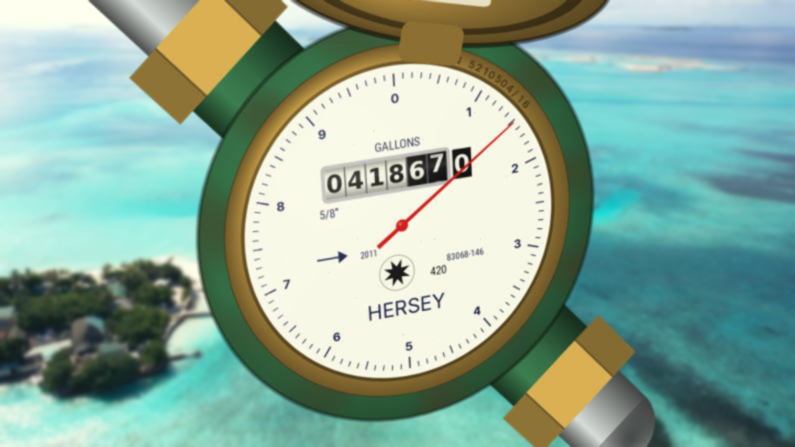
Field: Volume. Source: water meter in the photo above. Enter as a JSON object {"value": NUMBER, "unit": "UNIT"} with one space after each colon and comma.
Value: {"value": 418671.5, "unit": "gal"}
